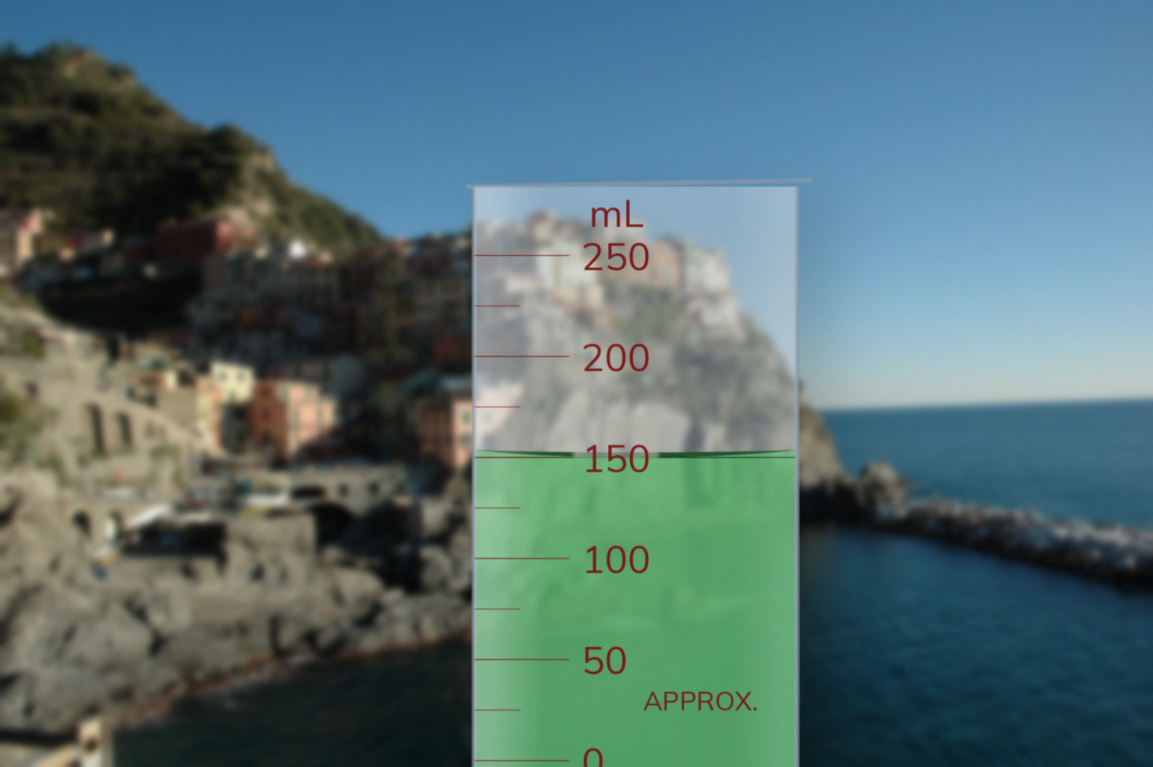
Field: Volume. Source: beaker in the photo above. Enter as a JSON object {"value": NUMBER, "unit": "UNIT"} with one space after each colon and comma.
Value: {"value": 150, "unit": "mL"}
